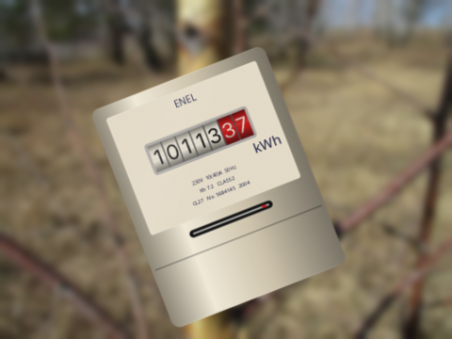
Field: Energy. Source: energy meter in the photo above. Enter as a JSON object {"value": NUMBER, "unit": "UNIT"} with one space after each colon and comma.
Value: {"value": 10113.37, "unit": "kWh"}
